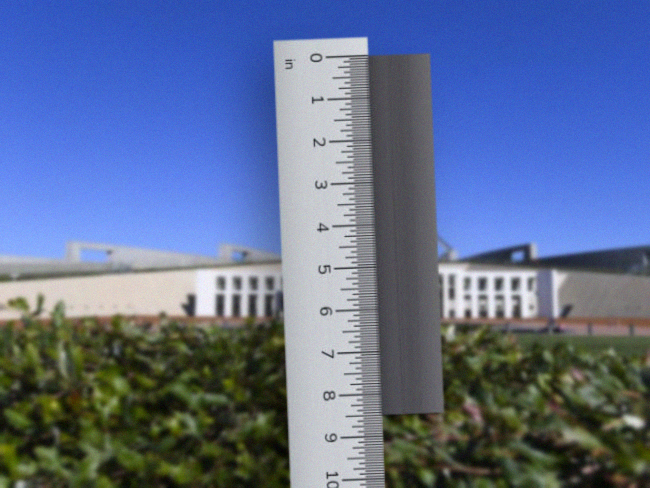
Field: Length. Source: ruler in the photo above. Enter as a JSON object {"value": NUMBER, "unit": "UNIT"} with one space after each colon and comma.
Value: {"value": 8.5, "unit": "in"}
